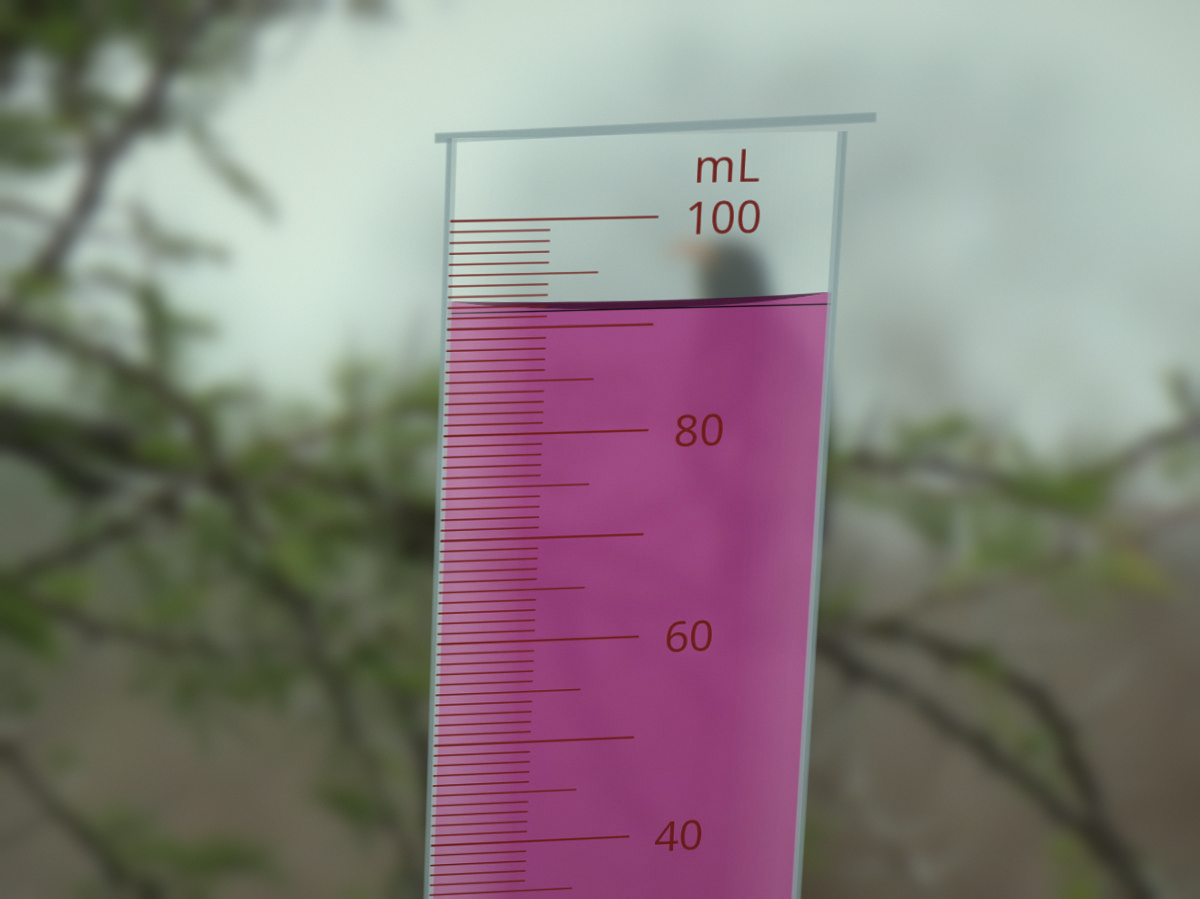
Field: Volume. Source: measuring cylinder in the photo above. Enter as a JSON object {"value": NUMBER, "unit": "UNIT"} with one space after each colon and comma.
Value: {"value": 91.5, "unit": "mL"}
